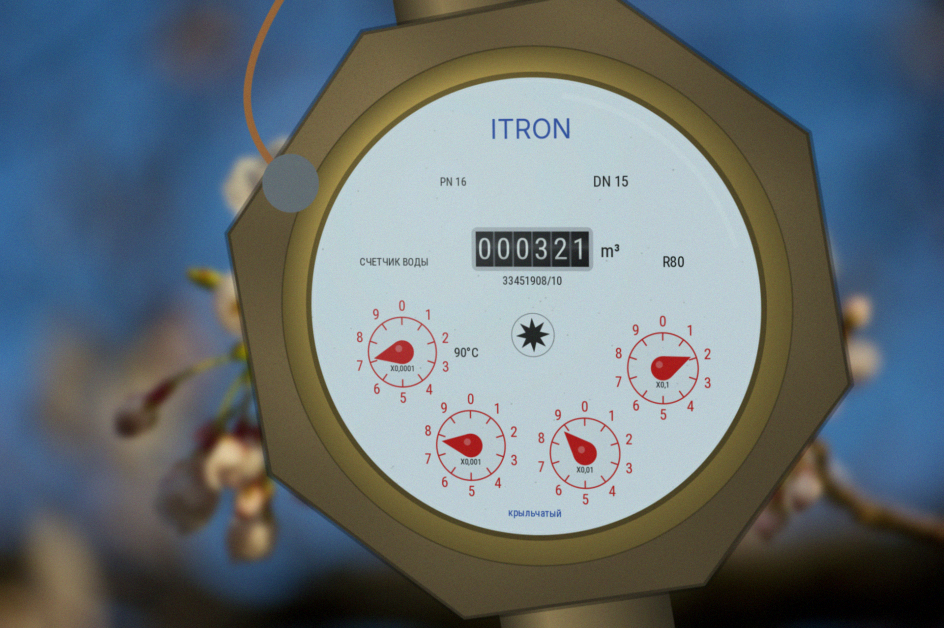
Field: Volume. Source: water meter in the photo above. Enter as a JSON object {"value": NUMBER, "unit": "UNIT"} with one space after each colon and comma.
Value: {"value": 321.1877, "unit": "m³"}
